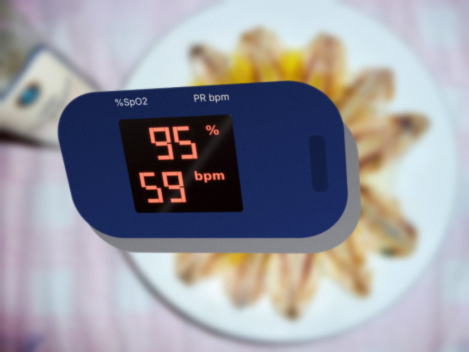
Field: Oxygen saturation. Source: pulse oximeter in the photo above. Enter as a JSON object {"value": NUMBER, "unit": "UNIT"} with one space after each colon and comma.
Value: {"value": 95, "unit": "%"}
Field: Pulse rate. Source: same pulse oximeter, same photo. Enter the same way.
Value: {"value": 59, "unit": "bpm"}
